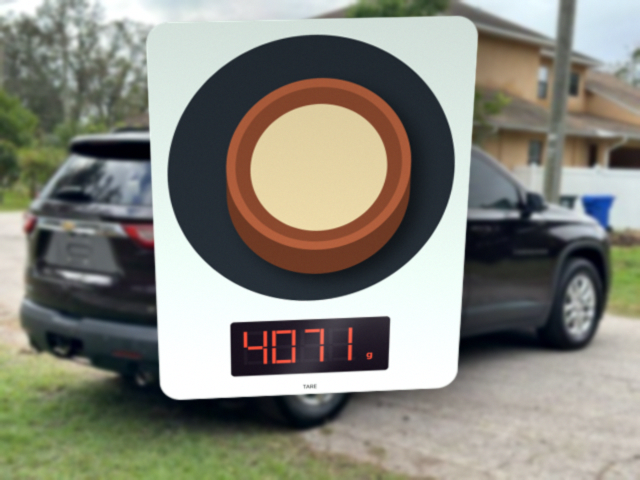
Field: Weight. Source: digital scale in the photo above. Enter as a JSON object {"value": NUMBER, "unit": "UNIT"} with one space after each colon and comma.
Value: {"value": 4071, "unit": "g"}
